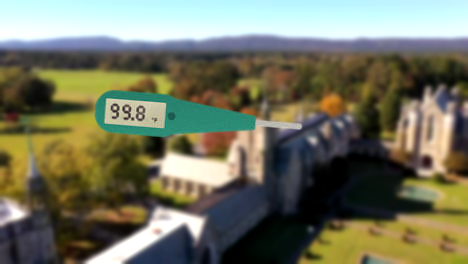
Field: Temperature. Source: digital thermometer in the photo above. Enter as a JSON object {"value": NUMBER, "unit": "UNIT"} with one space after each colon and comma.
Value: {"value": 99.8, "unit": "°F"}
